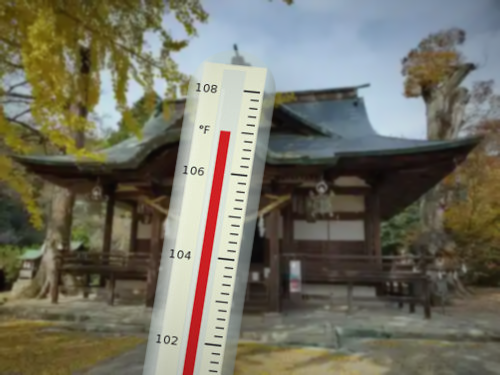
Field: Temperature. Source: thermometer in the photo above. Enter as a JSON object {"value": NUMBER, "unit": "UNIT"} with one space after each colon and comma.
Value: {"value": 107, "unit": "°F"}
